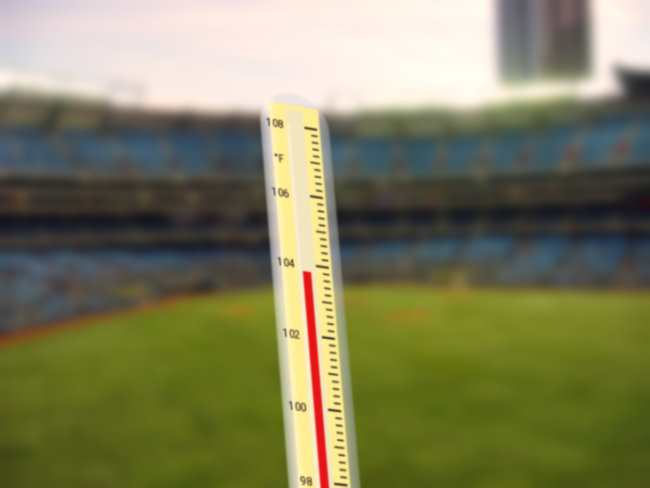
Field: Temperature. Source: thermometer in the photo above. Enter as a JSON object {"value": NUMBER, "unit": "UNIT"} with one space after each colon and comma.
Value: {"value": 103.8, "unit": "°F"}
